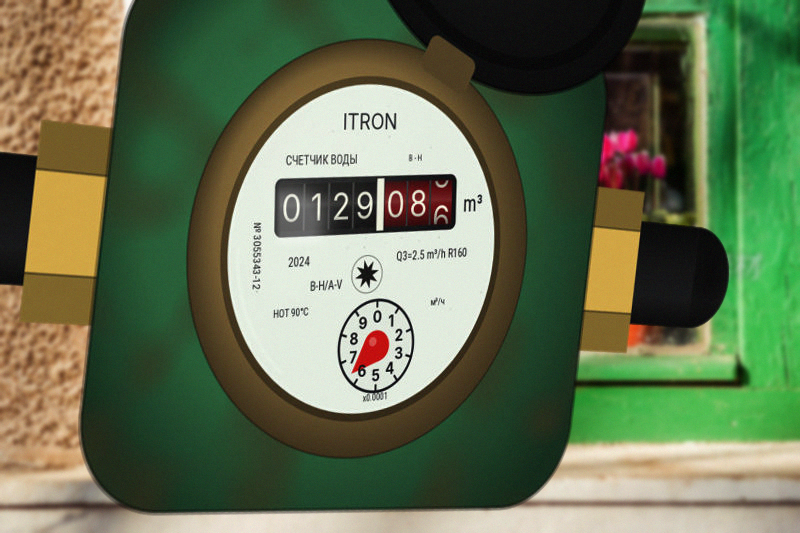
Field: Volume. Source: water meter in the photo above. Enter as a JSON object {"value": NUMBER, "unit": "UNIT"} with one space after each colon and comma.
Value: {"value": 129.0856, "unit": "m³"}
